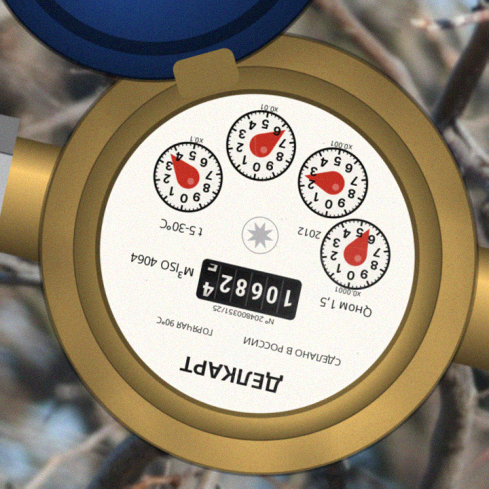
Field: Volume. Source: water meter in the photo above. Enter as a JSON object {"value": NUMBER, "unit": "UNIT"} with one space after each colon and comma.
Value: {"value": 106824.3625, "unit": "m³"}
